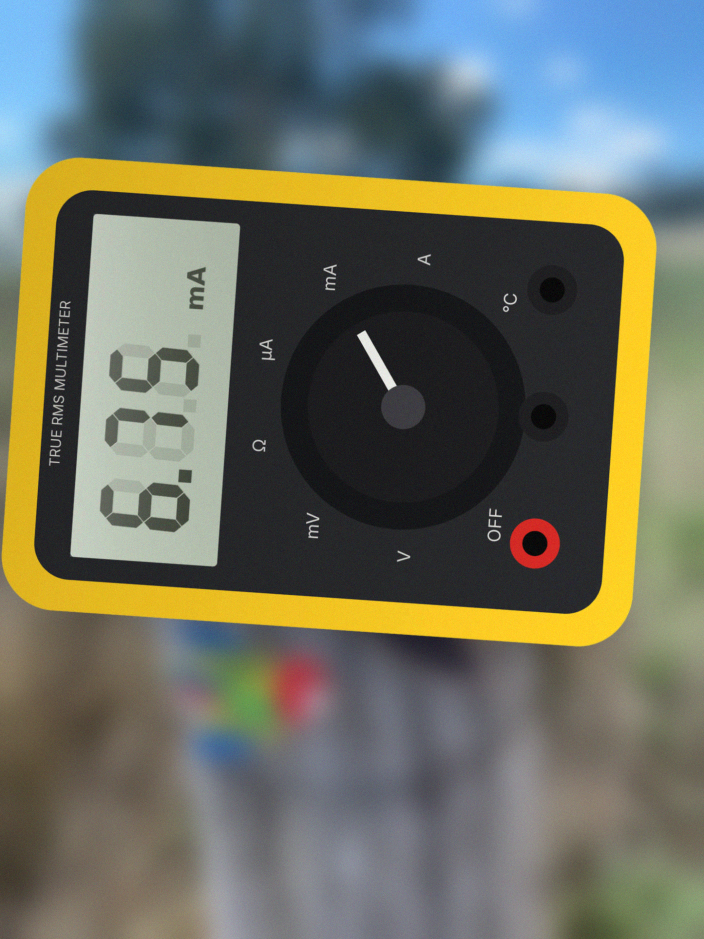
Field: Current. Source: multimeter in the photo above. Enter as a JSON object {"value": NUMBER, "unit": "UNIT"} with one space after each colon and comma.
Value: {"value": 6.75, "unit": "mA"}
